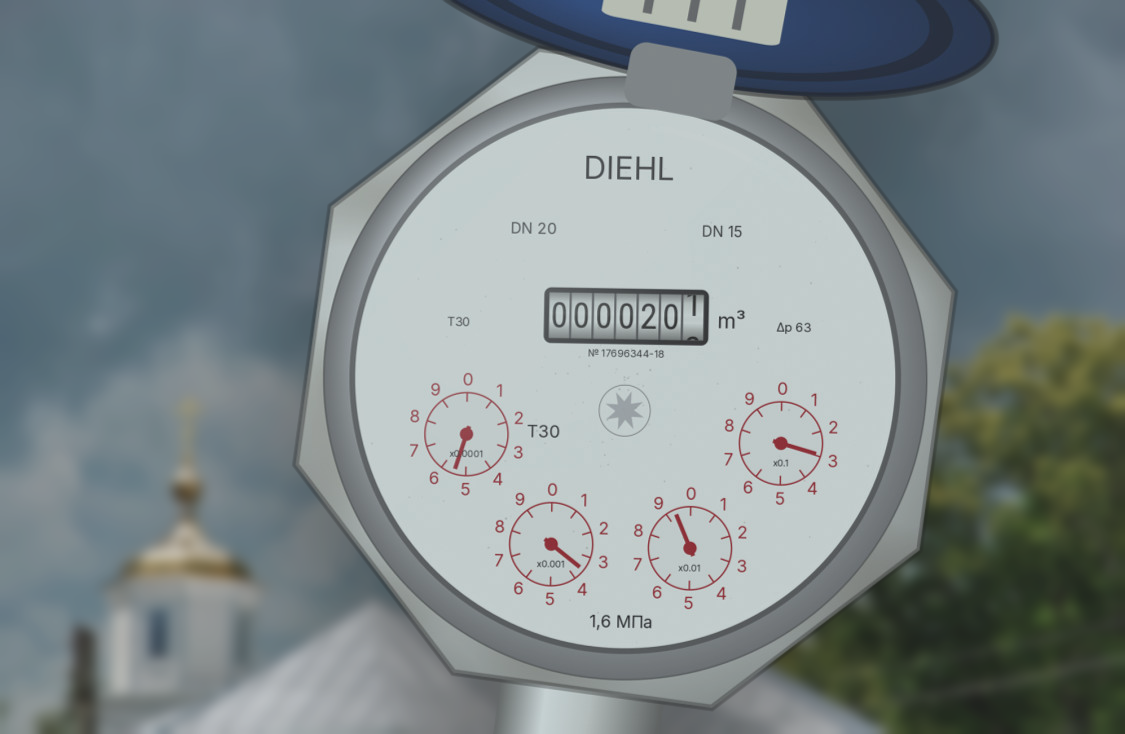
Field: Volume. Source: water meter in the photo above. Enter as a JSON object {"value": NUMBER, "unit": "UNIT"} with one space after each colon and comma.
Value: {"value": 201.2935, "unit": "m³"}
